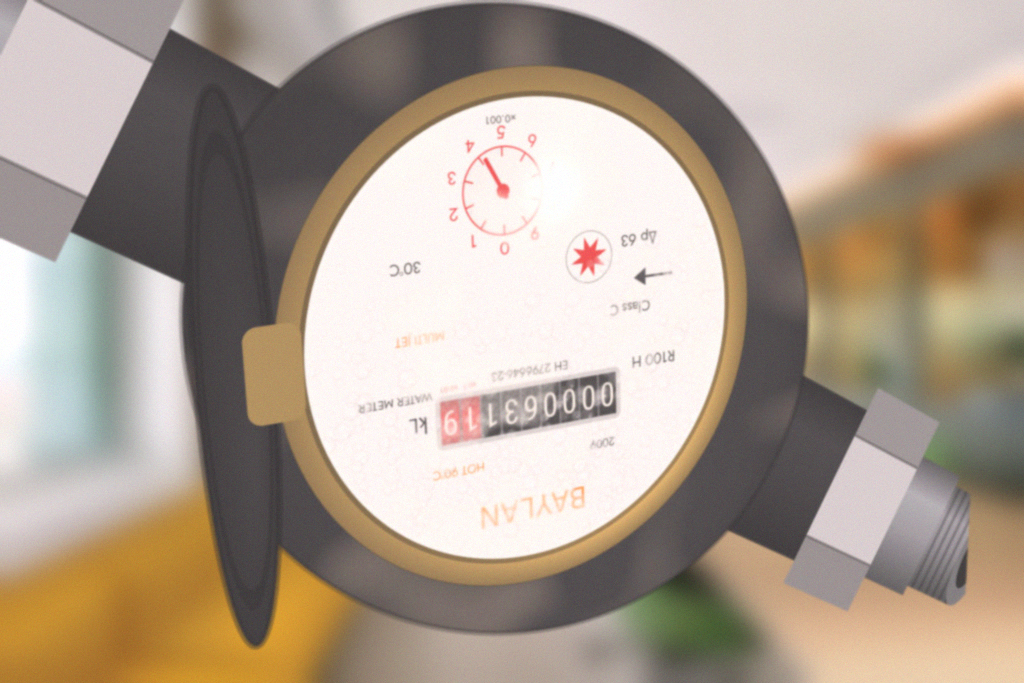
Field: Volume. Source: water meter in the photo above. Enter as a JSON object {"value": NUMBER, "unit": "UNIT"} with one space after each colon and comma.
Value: {"value": 631.194, "unit": "kL"}
